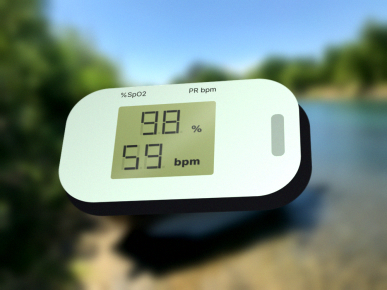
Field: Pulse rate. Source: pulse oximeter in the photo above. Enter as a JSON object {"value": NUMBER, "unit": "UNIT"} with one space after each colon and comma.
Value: {"value": 59, "unit": "bpm"}
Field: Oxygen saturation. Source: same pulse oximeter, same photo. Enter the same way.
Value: {"value": 98, "unit": "%"}
